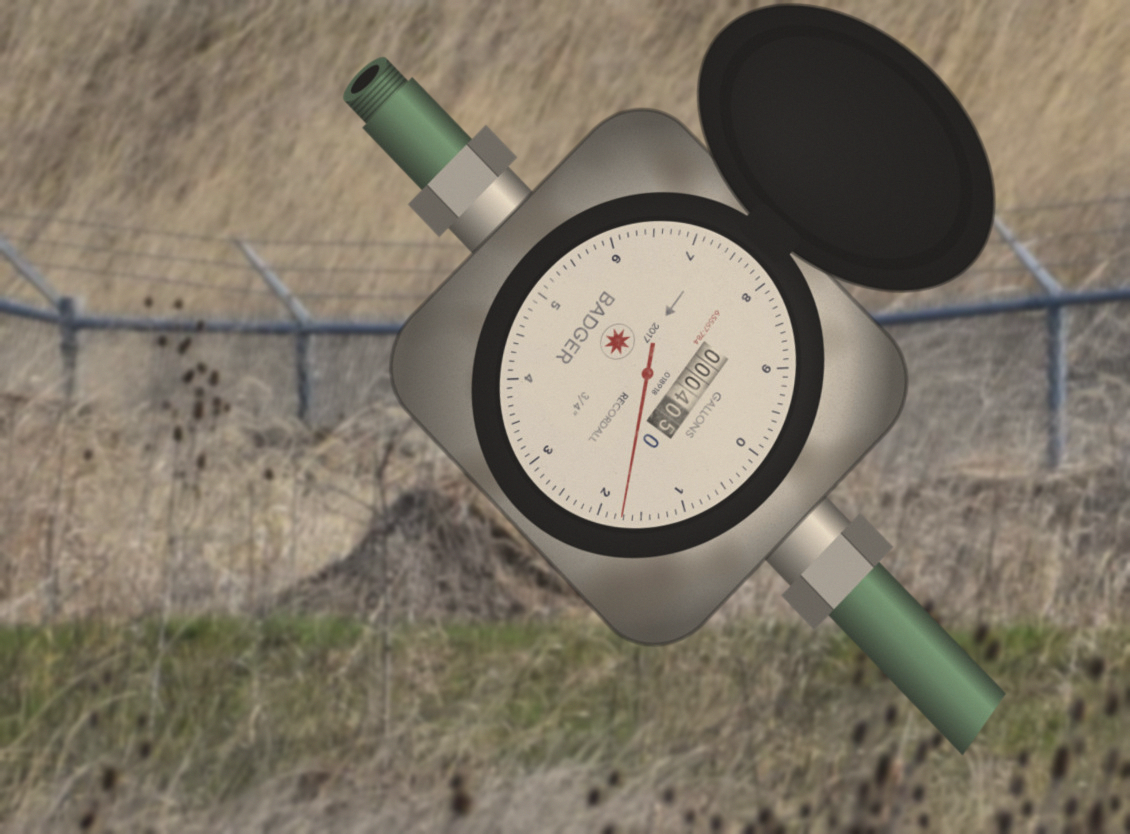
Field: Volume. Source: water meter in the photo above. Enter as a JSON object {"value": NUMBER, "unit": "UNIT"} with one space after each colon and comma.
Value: {"value": 4051.7, "unit": "gal"}
